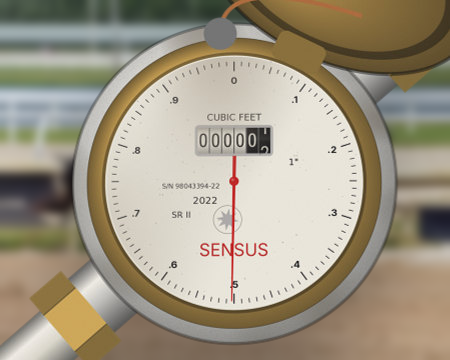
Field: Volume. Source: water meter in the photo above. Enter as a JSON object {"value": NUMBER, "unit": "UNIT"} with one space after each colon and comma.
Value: {"value": 1.50, "unit": "ft³"}
